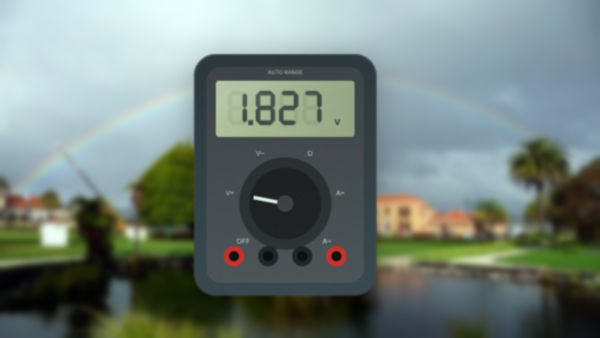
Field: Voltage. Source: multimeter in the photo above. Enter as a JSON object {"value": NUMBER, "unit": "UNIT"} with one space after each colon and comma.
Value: {"value": 1.827, "unit": "V"}
